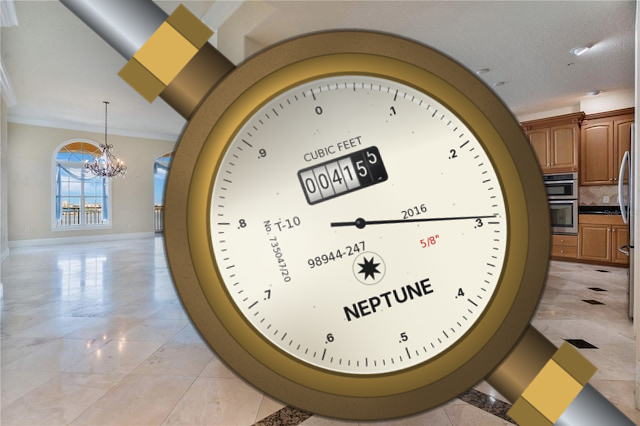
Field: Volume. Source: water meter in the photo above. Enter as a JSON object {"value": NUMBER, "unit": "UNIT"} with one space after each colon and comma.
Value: {"value": 4155.29, "unit": "ft³"}
